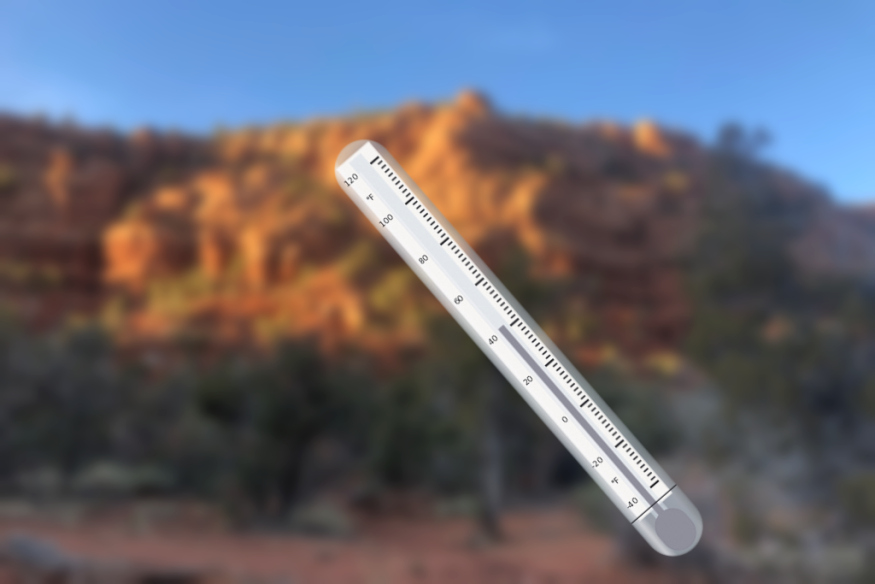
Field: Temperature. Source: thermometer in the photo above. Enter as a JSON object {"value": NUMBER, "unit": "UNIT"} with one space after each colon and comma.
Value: {"value": 42, "unit": "°F"}
